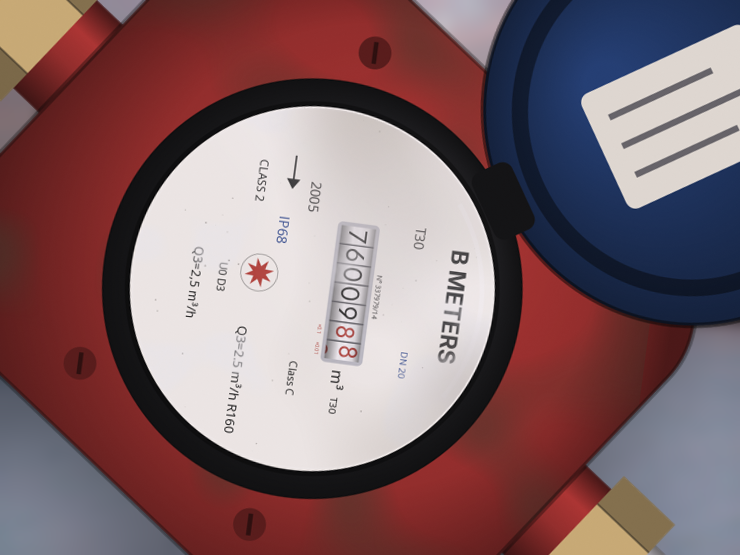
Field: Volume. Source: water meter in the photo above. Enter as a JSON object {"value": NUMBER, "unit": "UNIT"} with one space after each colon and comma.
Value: {"value": 76009.88, "unit": "m³"}
